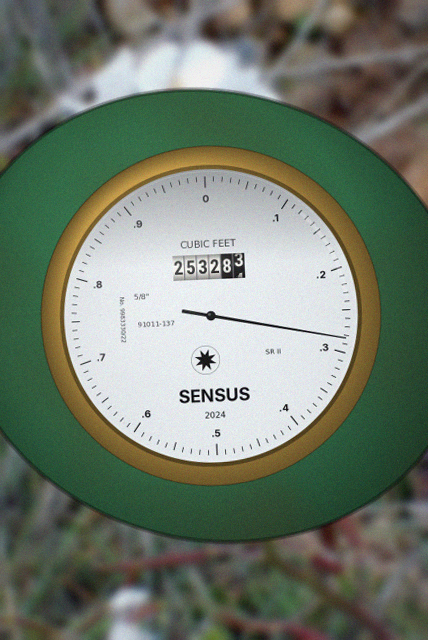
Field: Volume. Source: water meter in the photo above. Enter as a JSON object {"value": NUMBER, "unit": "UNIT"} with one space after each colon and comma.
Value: {"value": 253283.28, "unit": "ft³"}
